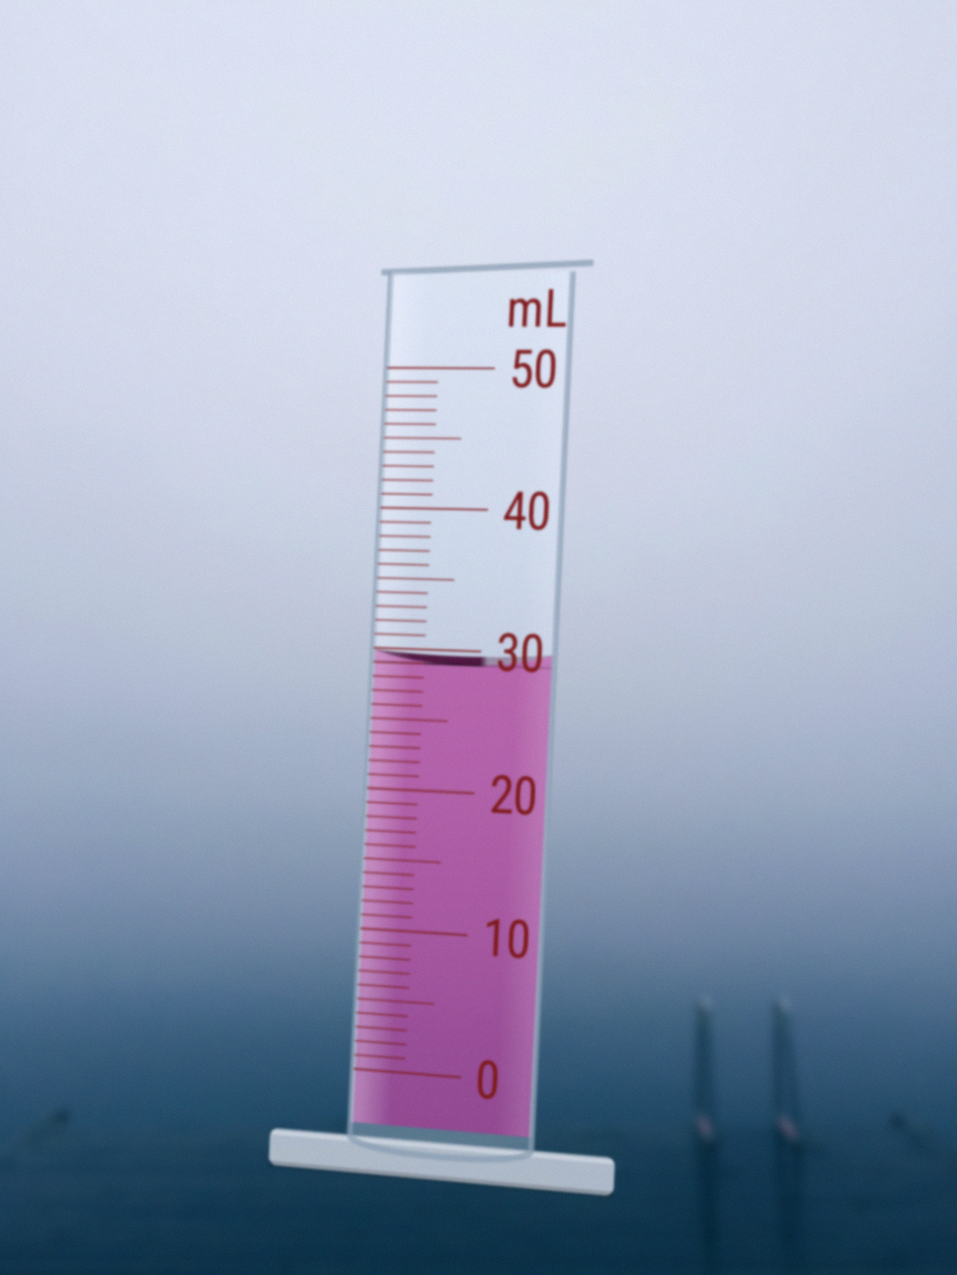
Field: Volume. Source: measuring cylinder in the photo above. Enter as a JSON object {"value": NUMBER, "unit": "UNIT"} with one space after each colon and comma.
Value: {"value": 29, "unit": "mL"}
